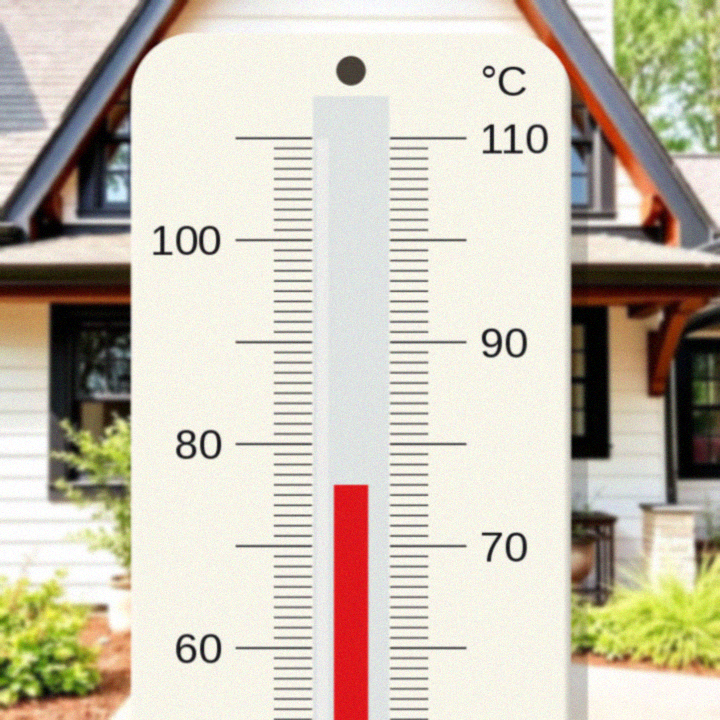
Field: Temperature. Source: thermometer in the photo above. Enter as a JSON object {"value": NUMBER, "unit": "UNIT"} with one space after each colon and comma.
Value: {"value": 76, "unit": "°C"}
